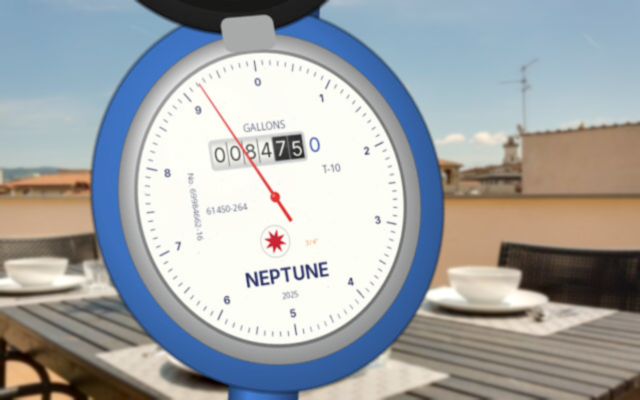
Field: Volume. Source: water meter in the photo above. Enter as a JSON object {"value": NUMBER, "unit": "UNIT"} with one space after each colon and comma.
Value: {"value": 84749.2, "unit": "gal"}
